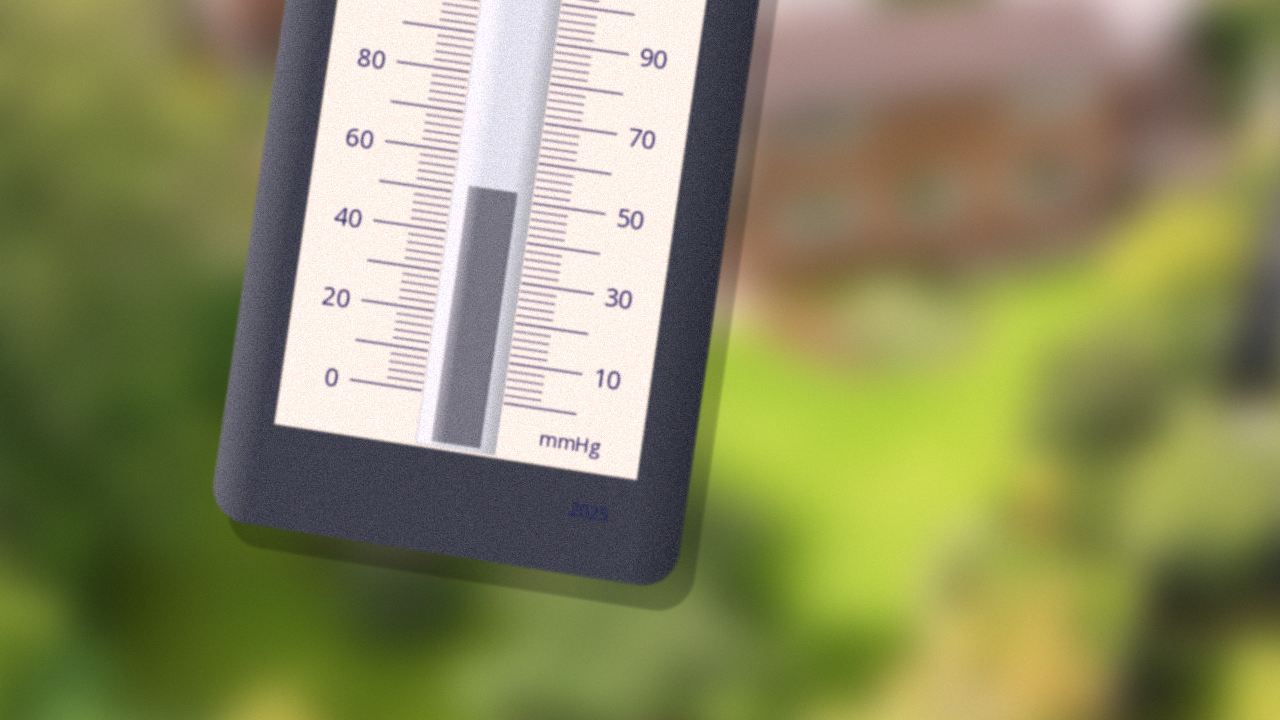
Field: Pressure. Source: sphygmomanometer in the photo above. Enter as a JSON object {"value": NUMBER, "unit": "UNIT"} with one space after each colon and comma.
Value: {"value": 52, "unit": "mmHg"}
